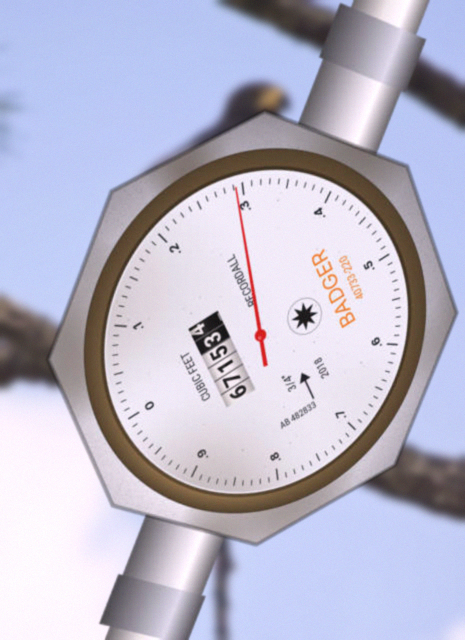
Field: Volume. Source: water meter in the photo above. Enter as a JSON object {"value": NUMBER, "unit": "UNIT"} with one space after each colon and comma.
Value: {"value": 671534.29, "unit": "ft³"}
